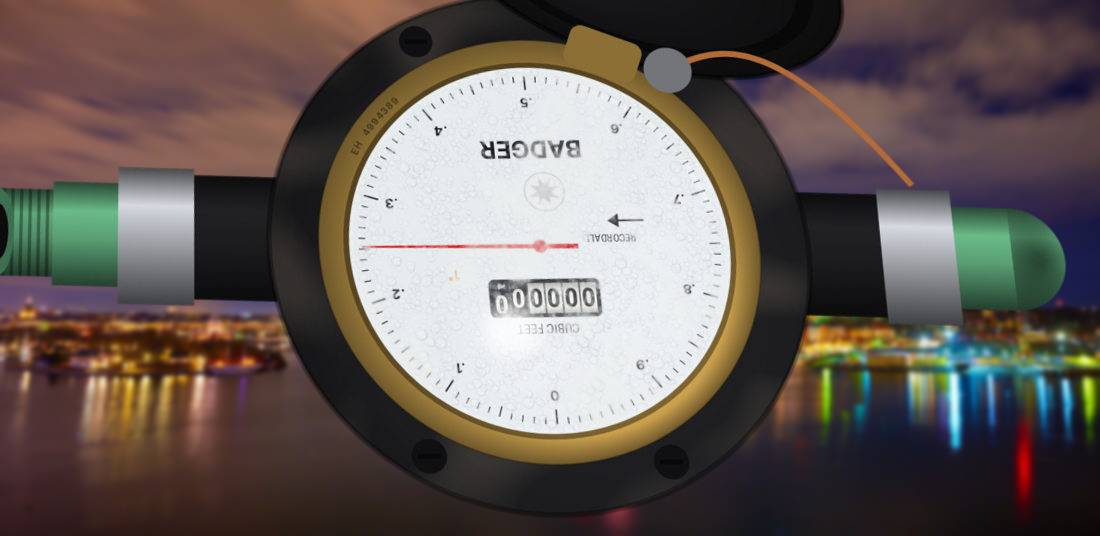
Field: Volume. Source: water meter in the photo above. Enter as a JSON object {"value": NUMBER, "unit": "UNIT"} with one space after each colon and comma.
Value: {"value": 0.25, "unit": "ft³"}
